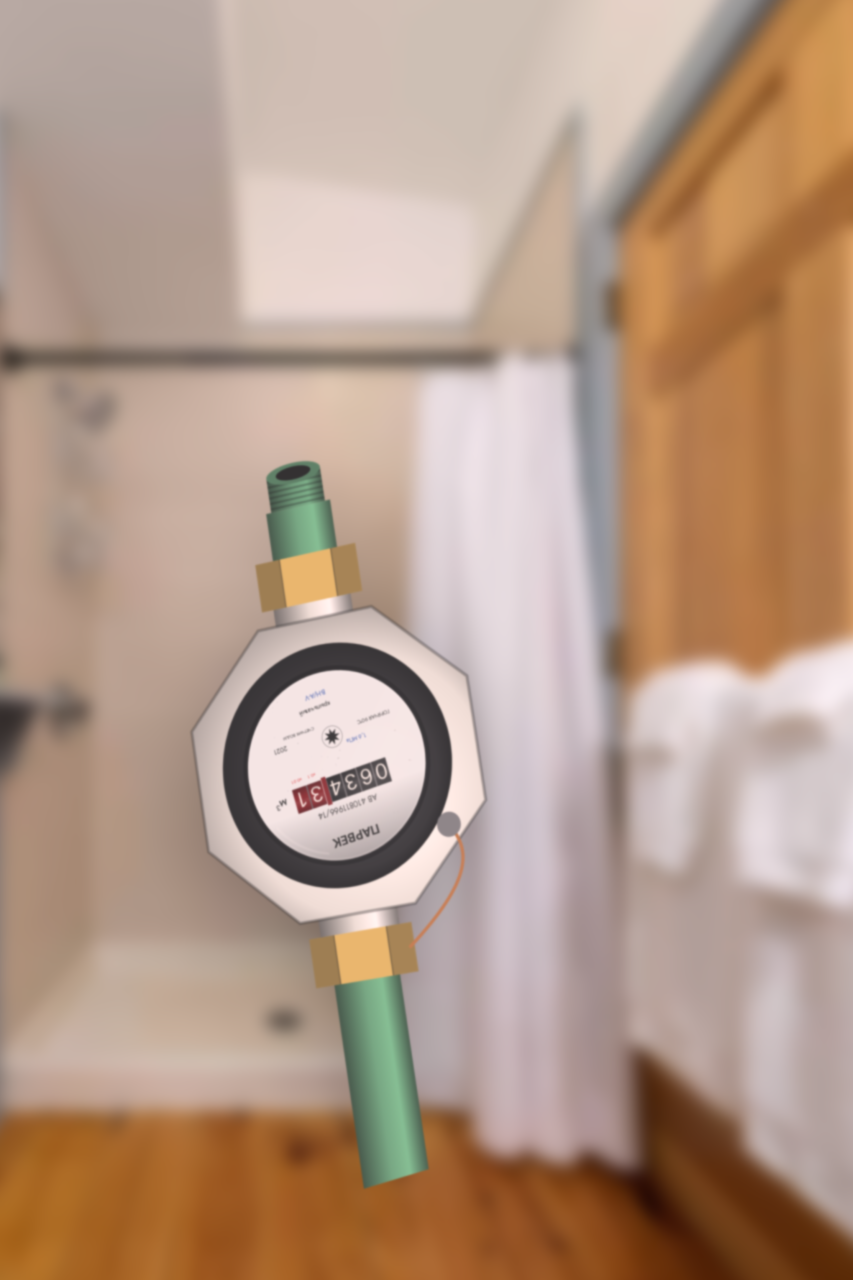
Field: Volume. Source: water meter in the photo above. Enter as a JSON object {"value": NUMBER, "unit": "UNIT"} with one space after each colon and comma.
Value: {"value": 634.31, "unit": "m³"}
